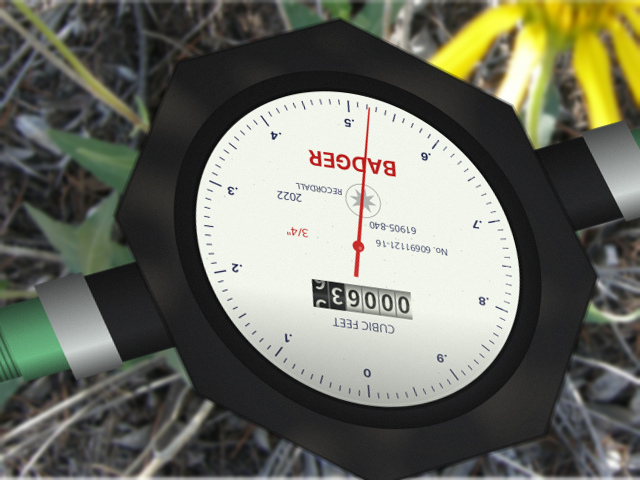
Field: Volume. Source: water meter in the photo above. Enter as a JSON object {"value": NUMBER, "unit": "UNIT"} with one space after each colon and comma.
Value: {"value": 635.52, "unit": "ft³"}
